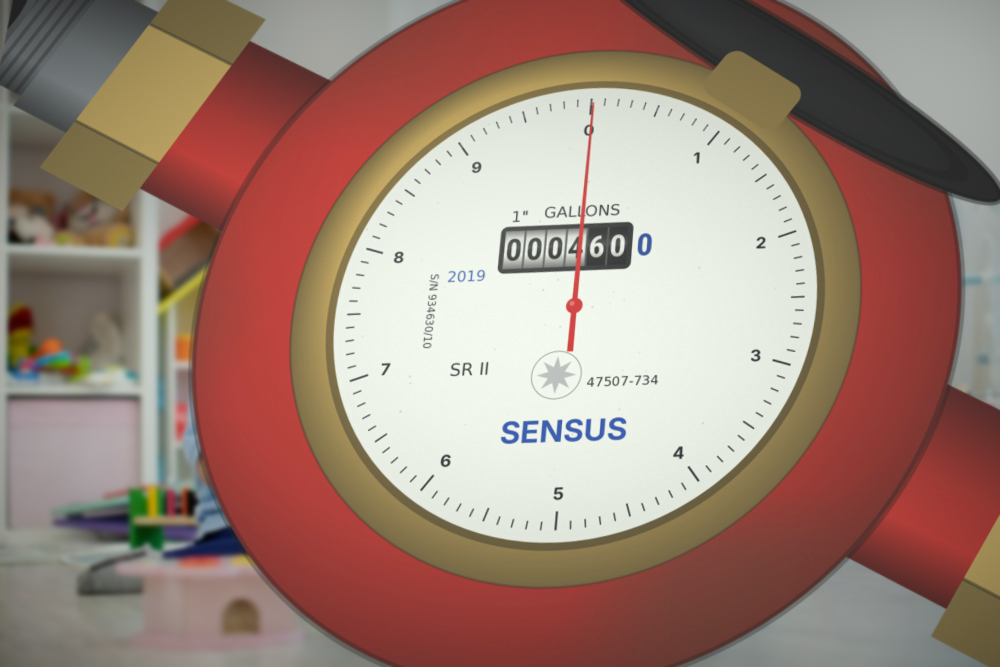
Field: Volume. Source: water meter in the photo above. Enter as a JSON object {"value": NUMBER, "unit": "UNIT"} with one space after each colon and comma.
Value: {"value": 4600.0, "unit": "gal"}
